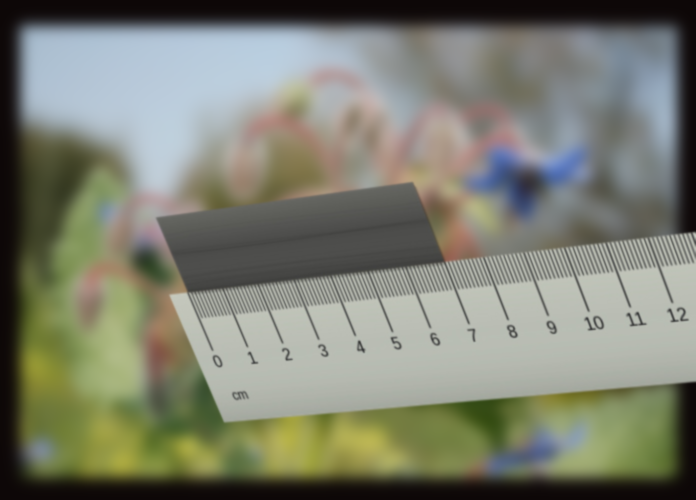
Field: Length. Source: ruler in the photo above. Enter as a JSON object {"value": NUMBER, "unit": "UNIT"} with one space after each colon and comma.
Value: {"value": 7, "unit": "cm"}
